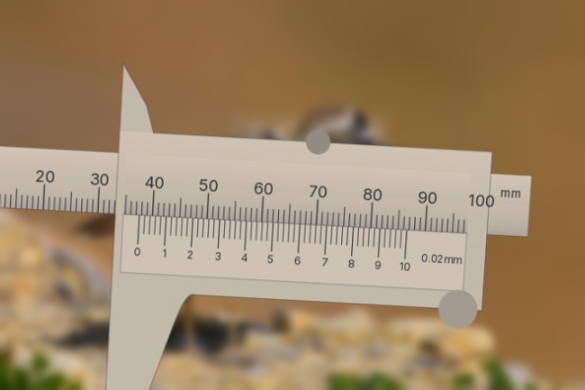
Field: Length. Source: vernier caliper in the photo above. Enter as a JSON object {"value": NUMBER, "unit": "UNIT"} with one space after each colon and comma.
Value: {"value": 37.6, "unit": "mm"}
